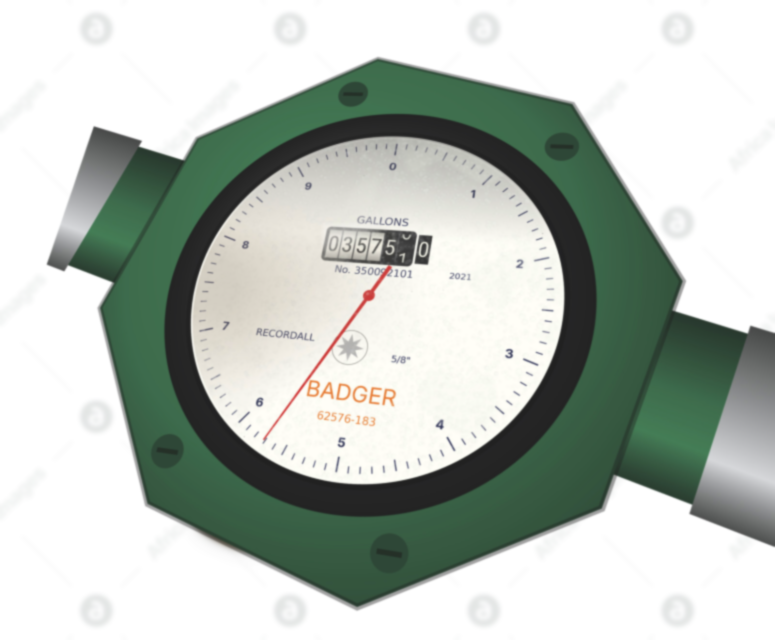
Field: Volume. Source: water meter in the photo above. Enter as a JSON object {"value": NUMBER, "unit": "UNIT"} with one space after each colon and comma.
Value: {"value": 357505.7, "unit": "gal"}
